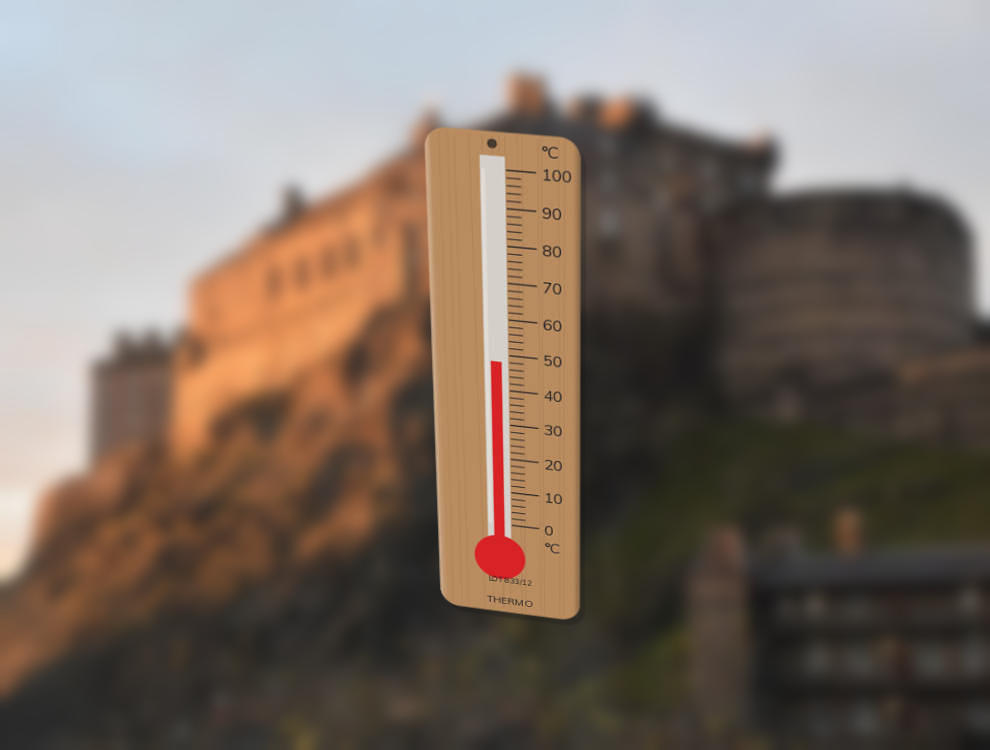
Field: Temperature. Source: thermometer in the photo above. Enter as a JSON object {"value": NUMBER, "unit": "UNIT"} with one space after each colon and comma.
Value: {"value": 48, "unit": "°C"}
